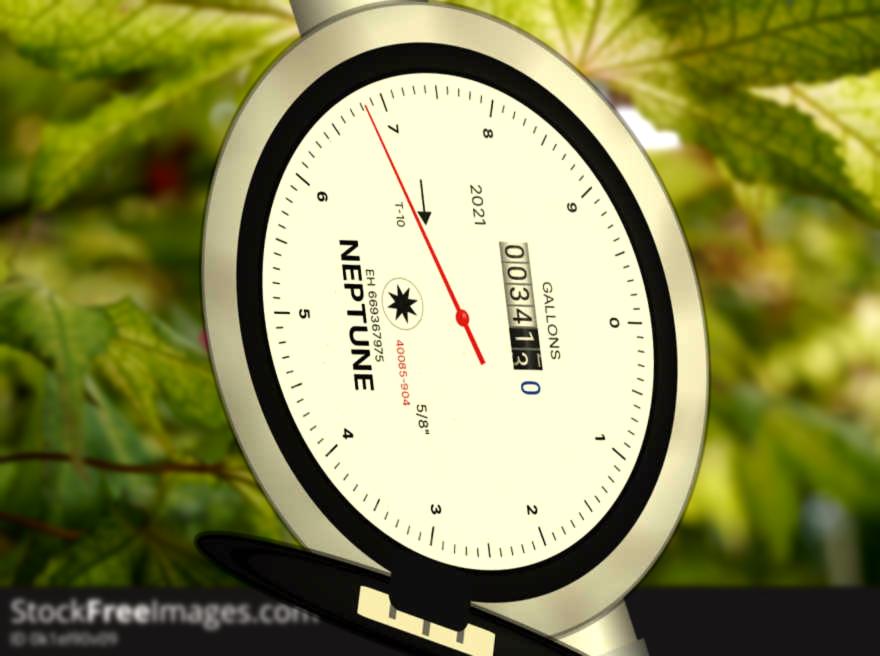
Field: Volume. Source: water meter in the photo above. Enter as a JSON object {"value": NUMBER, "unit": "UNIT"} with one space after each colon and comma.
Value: {"value": 34126.8, "unit": "gal"}
